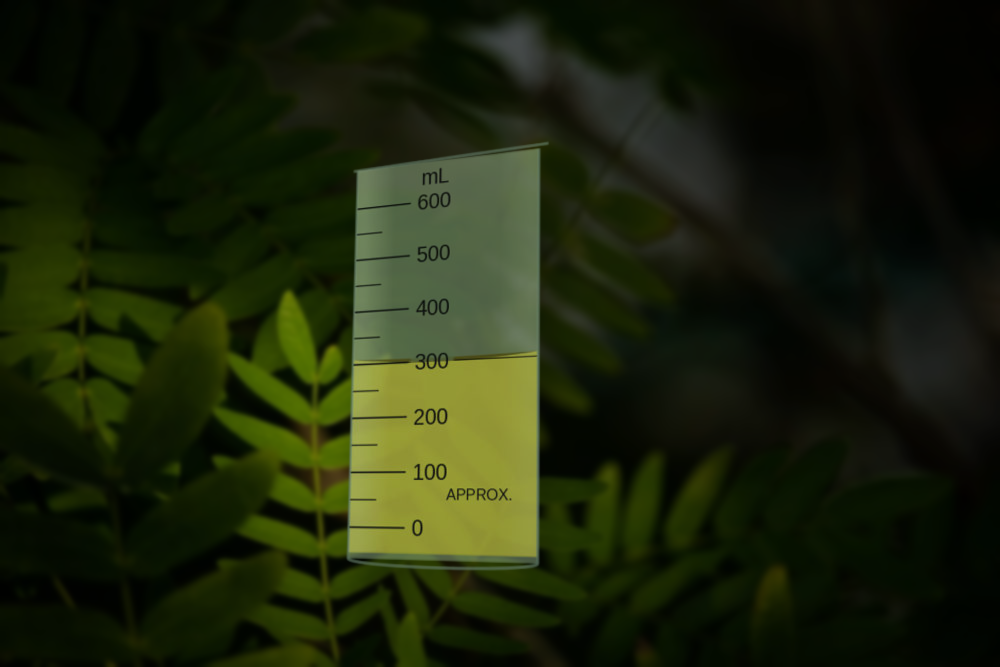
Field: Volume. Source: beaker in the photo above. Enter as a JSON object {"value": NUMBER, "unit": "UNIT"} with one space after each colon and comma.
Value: {"value": 300, "unit": "mL"}
